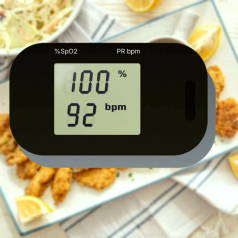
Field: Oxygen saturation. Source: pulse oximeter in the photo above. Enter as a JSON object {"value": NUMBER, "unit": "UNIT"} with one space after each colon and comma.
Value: {"value": 100, "unit": "%"}
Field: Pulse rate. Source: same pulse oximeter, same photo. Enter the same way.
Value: {"value": 92, "unit": "bpm"}
